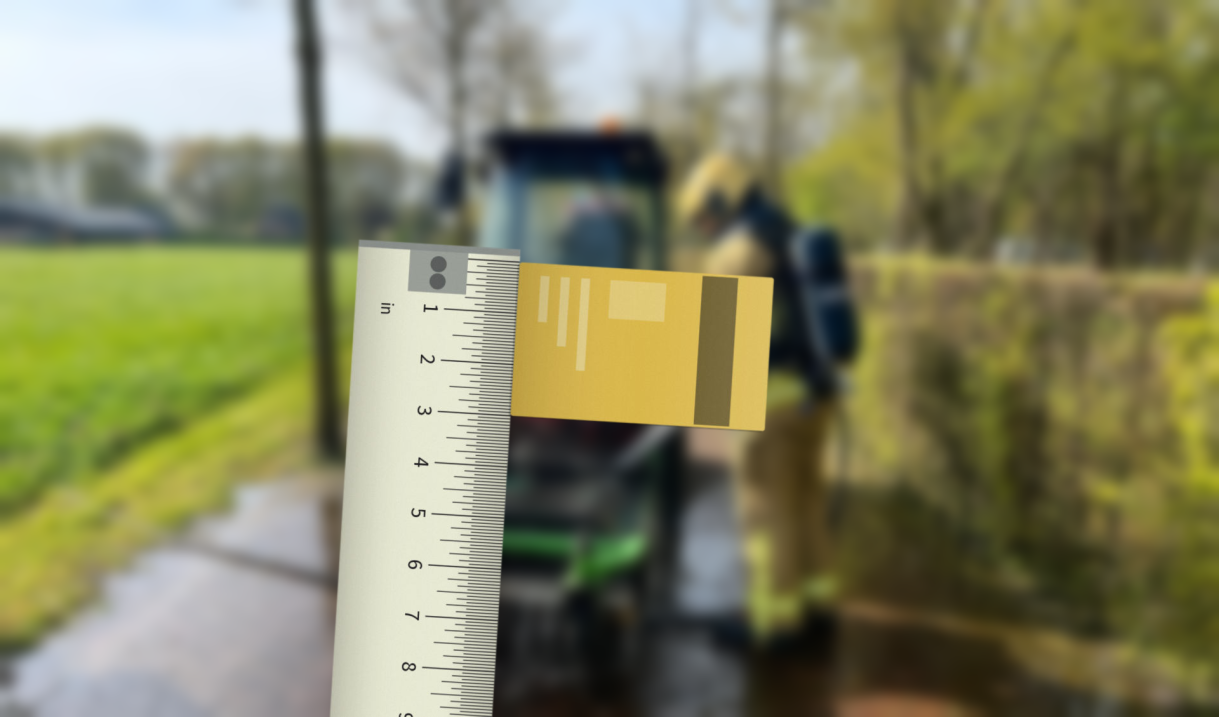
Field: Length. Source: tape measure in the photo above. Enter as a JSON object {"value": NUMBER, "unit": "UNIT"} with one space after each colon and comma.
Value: {"value": 3, "unit": "in"}
